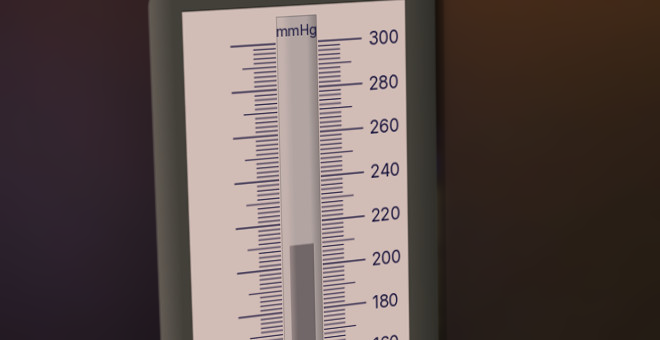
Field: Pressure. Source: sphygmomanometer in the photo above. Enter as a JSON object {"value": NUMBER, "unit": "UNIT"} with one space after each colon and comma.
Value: {"value": 210, "unit": "mmHg"}
